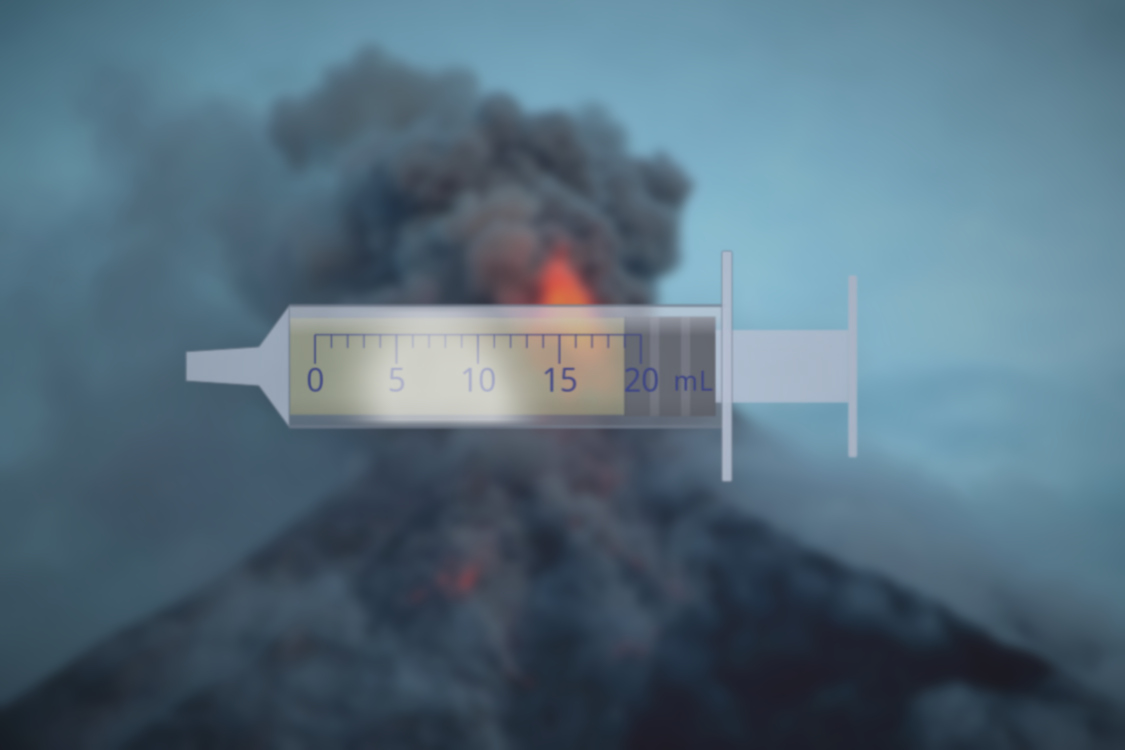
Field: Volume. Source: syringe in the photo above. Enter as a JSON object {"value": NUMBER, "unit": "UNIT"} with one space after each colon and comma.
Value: {"value": 19, "unit": "mL"}
